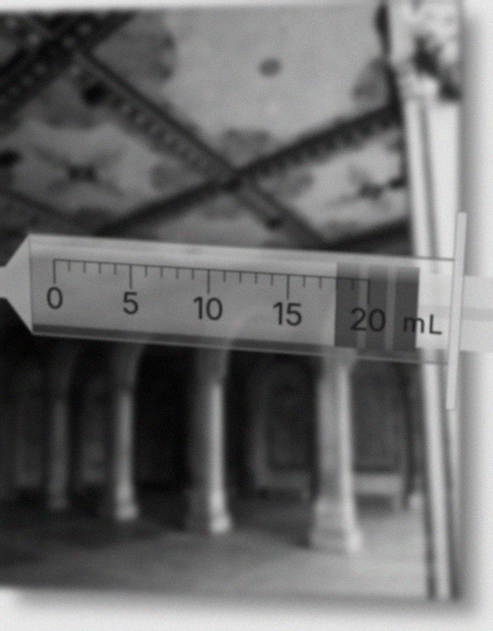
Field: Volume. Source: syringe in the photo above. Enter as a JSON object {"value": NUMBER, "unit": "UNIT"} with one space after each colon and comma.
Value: {"value": 18, "unit": "mL"}
